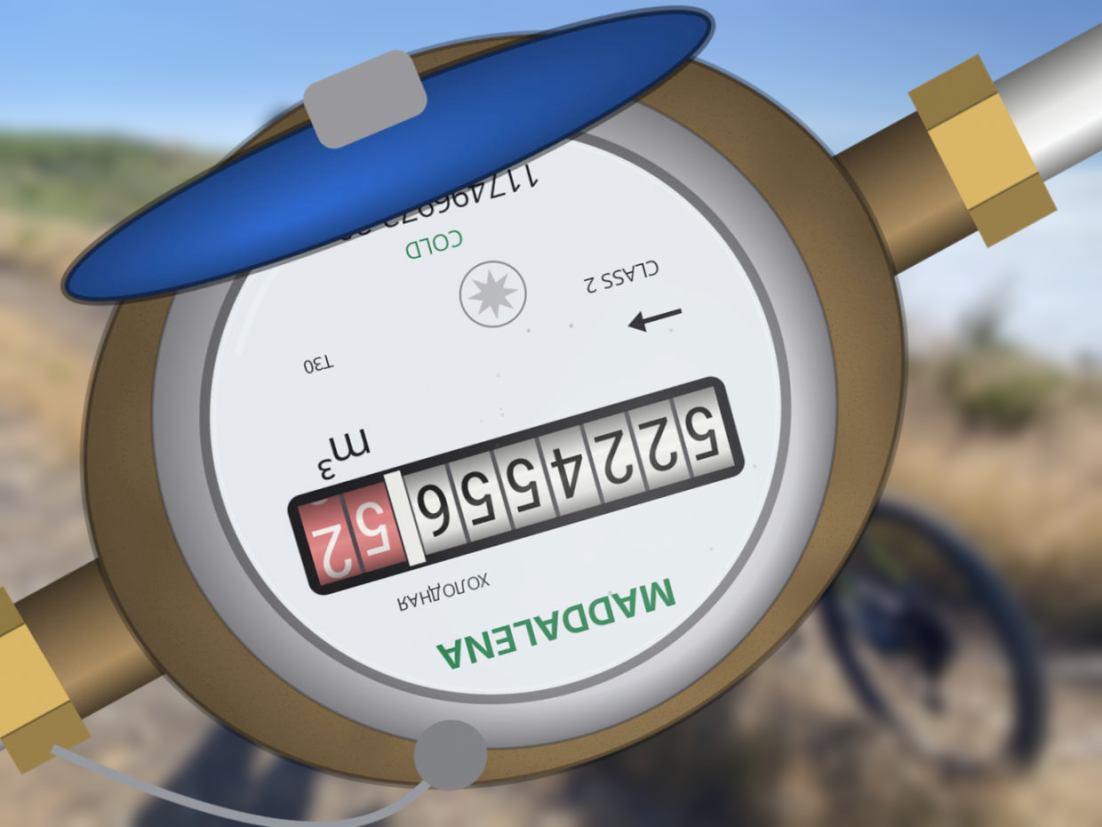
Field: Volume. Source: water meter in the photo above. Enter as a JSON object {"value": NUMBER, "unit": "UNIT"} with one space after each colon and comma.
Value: {"value": 5224556.52, "unit": "m³"}
